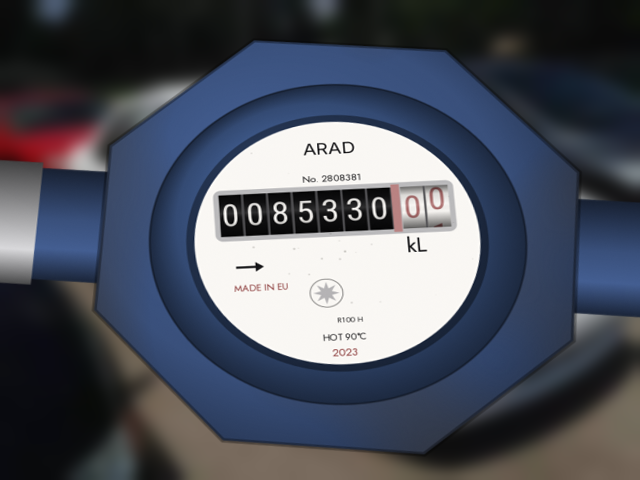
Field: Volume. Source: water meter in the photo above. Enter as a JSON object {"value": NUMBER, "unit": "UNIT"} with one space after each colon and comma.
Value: {"value": 85330.00, "unit": "kL"}
